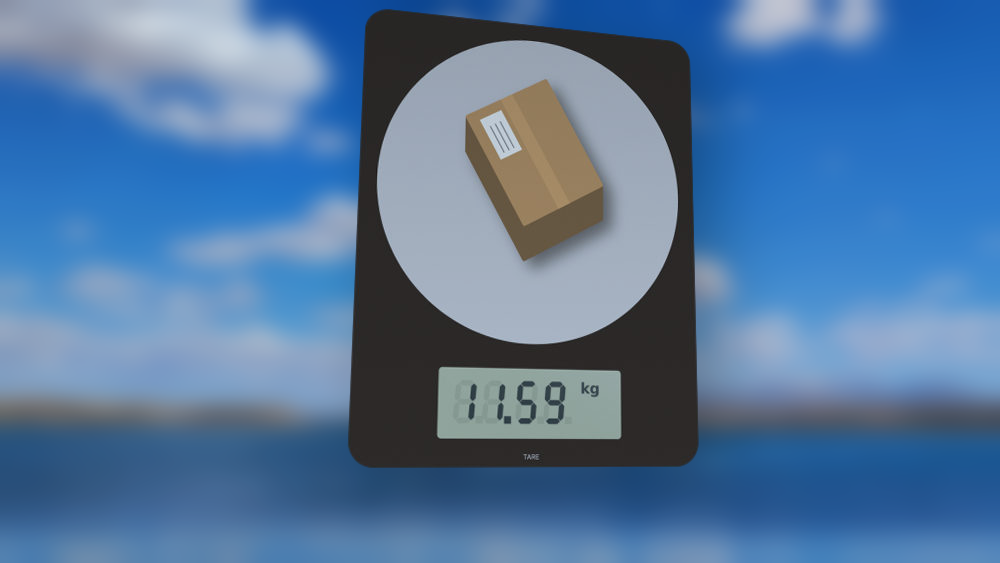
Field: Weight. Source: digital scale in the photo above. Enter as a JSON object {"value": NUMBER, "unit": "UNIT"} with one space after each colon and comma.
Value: {"value": 11.59, "unit": "kg"}
